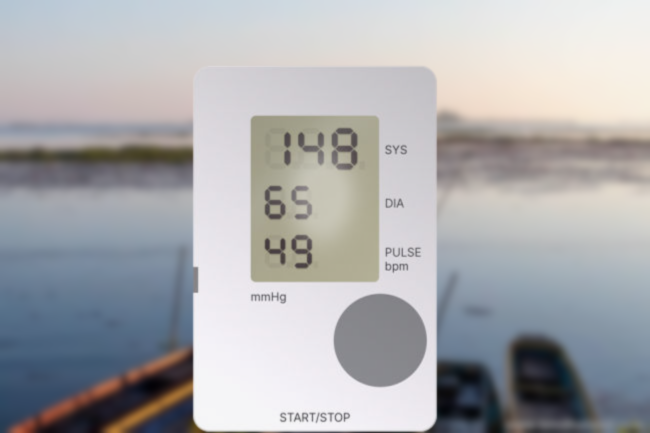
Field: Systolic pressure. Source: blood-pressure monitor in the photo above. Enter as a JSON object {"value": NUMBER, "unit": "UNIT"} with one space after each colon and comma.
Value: {"value": 148, "unit": "mmHg"}
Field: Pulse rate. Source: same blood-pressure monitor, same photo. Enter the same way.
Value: {"value": 49, "unit": "bpm"}
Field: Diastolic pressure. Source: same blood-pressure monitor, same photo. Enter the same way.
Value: {"value": 65, "unit": "mmHg"}
